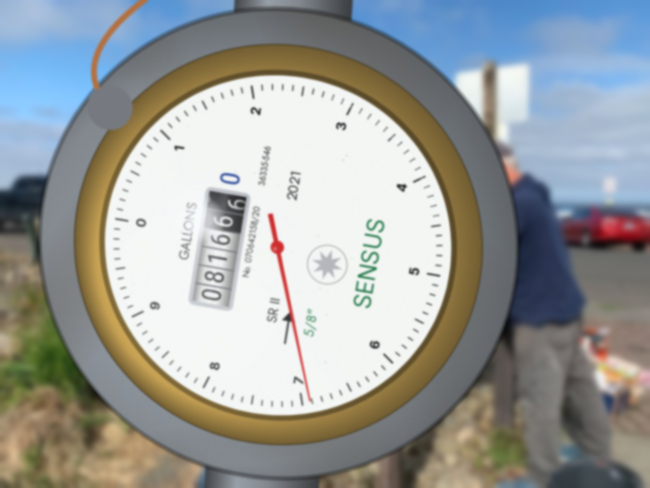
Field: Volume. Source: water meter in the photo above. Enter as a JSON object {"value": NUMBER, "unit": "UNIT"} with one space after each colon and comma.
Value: {"value": 816656.9, "unit": "gal"}
